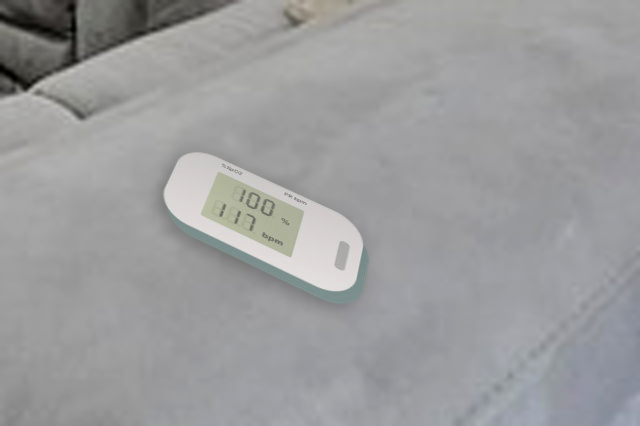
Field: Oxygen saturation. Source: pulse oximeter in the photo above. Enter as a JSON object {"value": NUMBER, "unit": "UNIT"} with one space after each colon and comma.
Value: {"value": 100, "unit": "%"}
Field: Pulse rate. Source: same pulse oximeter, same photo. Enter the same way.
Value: {"value": 117, "unit": "bpm"}
